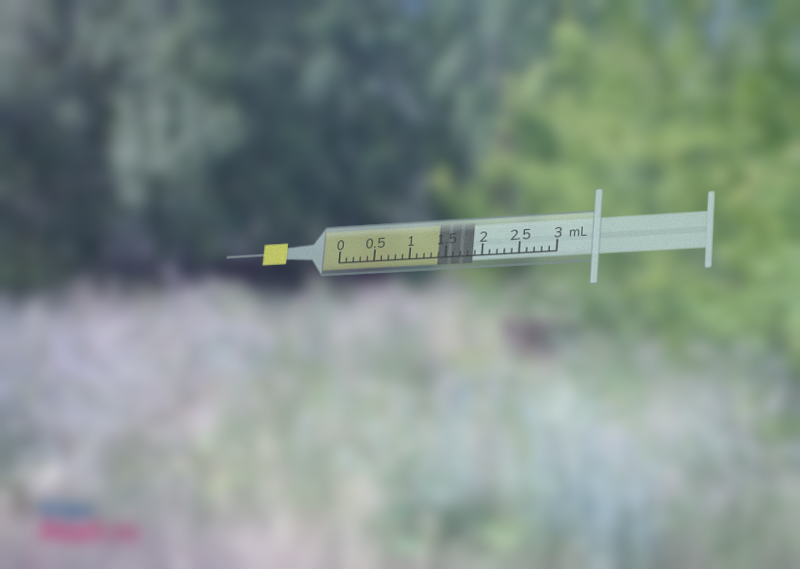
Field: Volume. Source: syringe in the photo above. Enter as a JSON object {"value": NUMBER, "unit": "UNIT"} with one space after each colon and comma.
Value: {"value": 1.4, "unit": "mL"}
